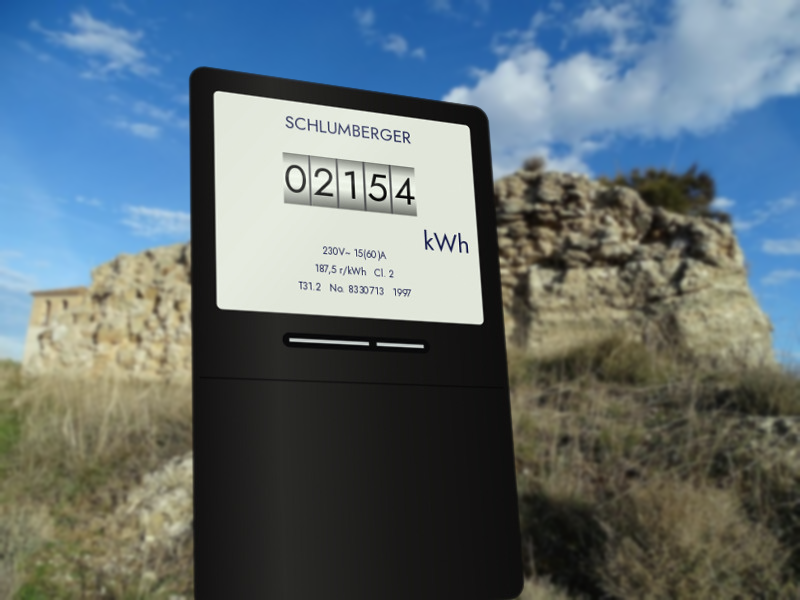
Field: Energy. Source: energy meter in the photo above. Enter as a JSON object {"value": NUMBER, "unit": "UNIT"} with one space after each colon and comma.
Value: {"value": 2154, "unit": "kWh"}
